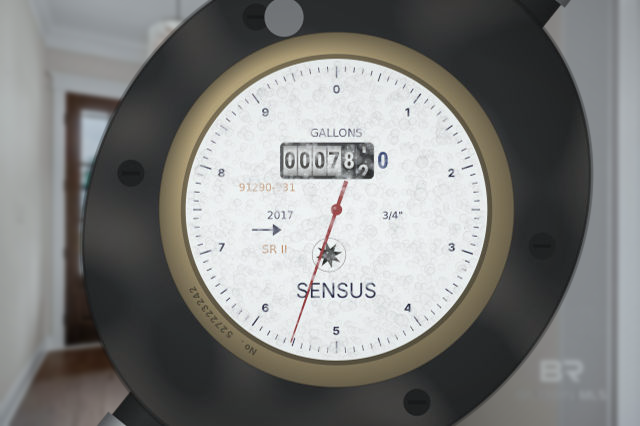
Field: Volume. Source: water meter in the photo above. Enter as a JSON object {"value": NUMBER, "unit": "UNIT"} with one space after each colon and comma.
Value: {"value": 7815.5, "unit": "gal"}
